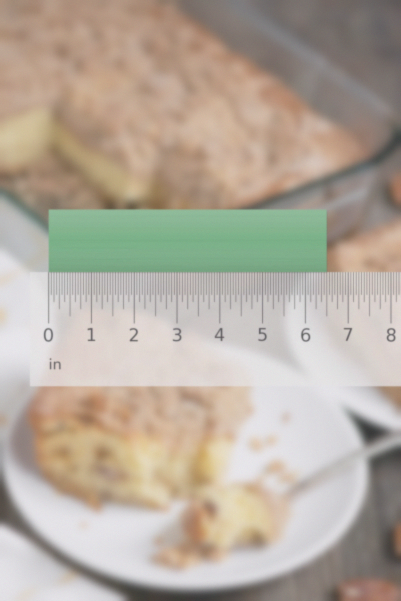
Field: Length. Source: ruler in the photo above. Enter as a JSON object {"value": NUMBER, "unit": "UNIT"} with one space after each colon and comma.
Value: {"value": 6.5, "unit": "in"}
